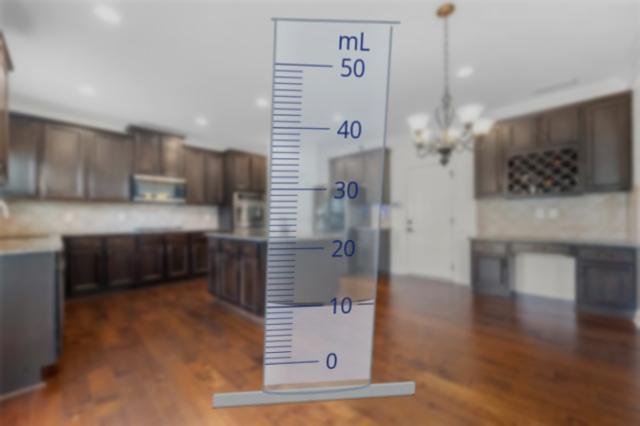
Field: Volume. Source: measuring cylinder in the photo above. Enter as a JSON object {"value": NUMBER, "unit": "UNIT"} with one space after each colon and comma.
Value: {"value": 10, "unit": "mL"}
